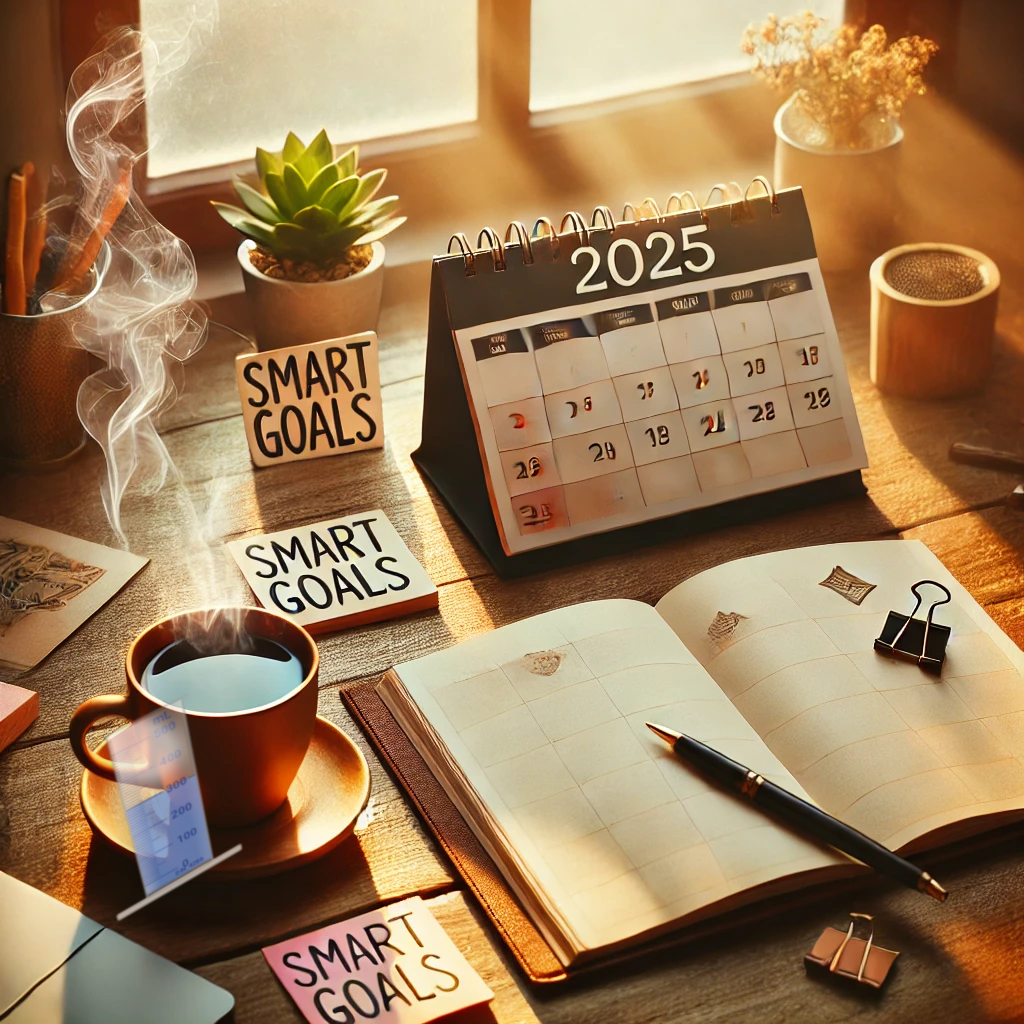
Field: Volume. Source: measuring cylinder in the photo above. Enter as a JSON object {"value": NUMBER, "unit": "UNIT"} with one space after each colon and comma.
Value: {"value": 300, "unit": "mL"}
